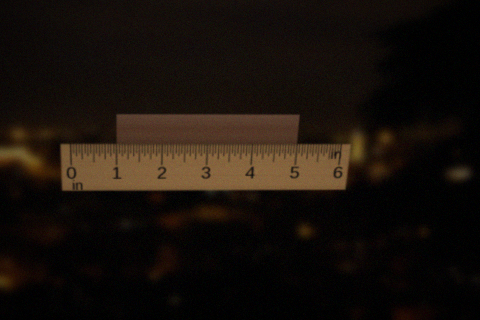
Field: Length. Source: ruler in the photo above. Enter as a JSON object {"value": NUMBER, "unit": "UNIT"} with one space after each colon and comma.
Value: {"value": 4, "unit": "in"}
